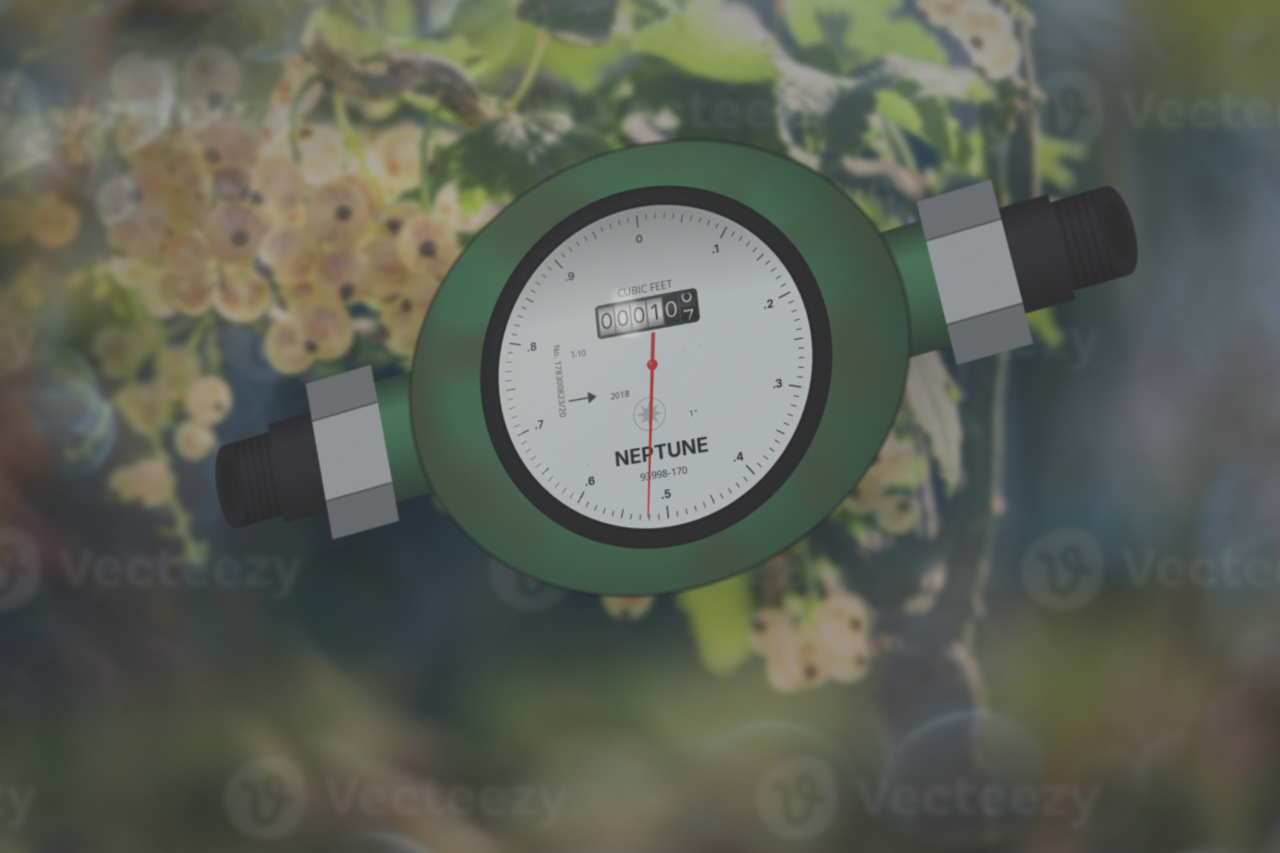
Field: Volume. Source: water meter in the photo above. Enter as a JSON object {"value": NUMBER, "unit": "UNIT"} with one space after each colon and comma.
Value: {"value": 106.52, "unit": "ft³"}
